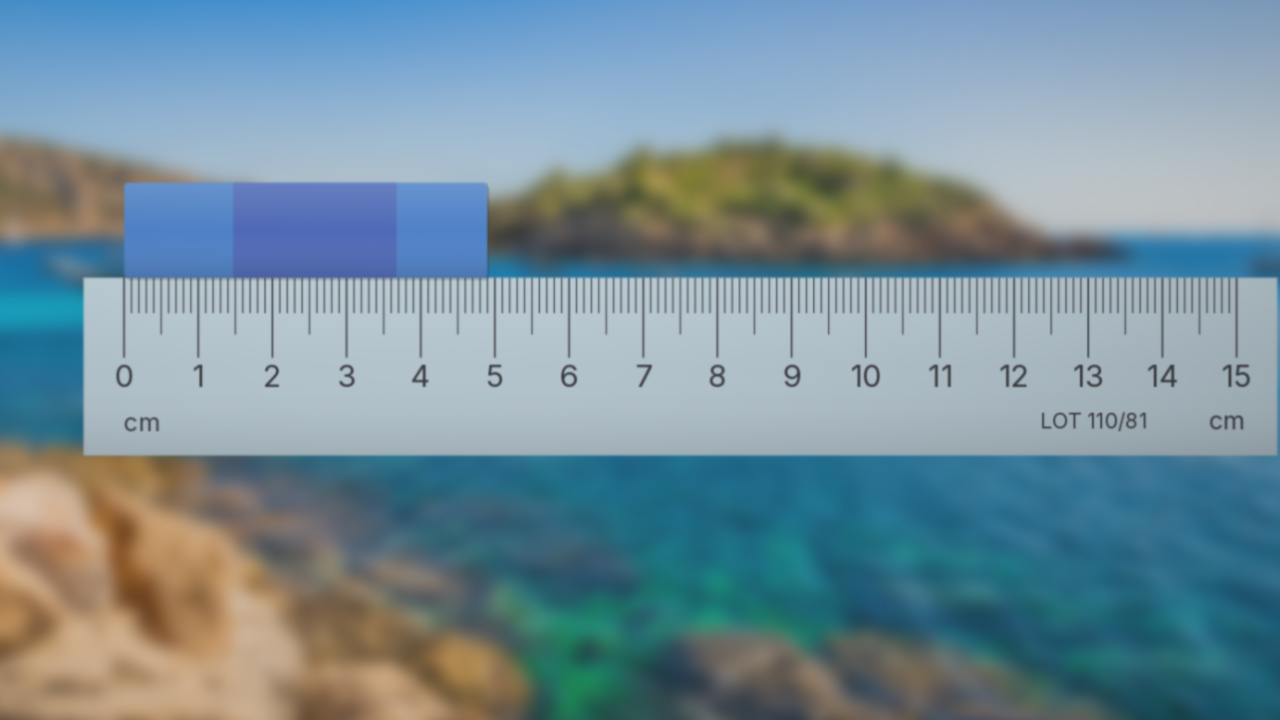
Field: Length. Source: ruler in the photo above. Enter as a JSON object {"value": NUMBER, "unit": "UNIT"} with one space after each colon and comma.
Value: {"value": 4.9, "unit": "cm"}
